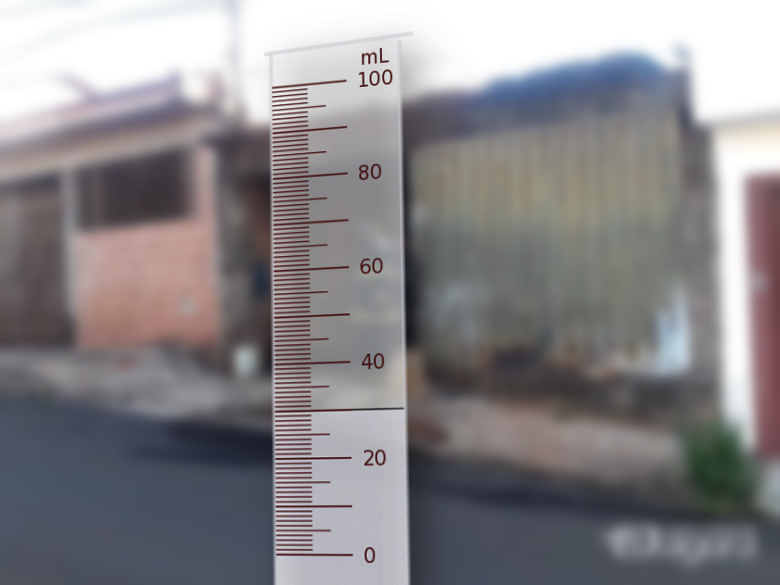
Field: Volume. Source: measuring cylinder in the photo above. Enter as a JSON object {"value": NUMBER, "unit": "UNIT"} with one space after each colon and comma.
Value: {"value": 30, "unit": "mL"}
